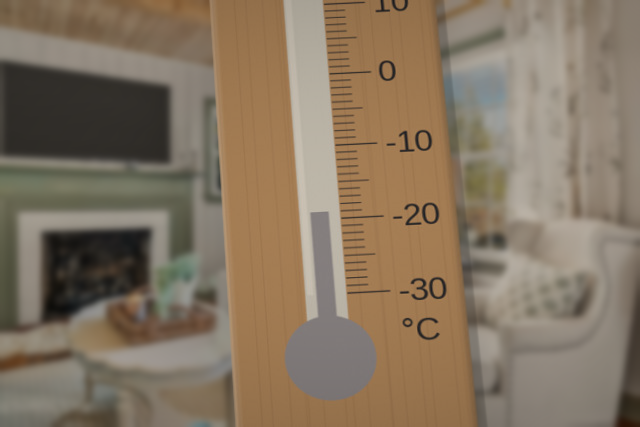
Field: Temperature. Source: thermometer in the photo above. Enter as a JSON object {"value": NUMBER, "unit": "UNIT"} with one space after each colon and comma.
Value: {"value": -19, "unit": "°C"}
